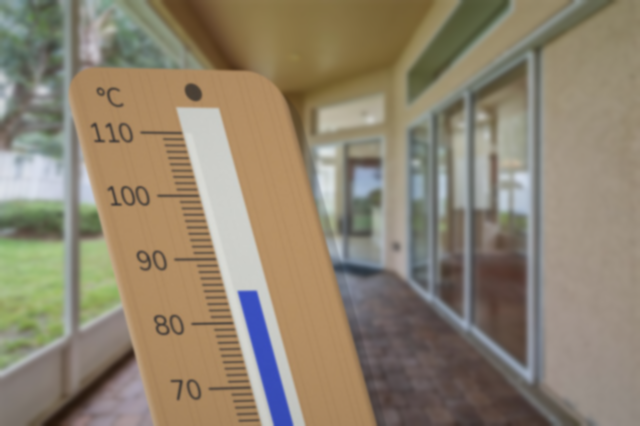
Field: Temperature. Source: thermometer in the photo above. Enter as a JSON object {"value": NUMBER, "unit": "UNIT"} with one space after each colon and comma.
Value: {"value": 85, "unit": "°C"}
